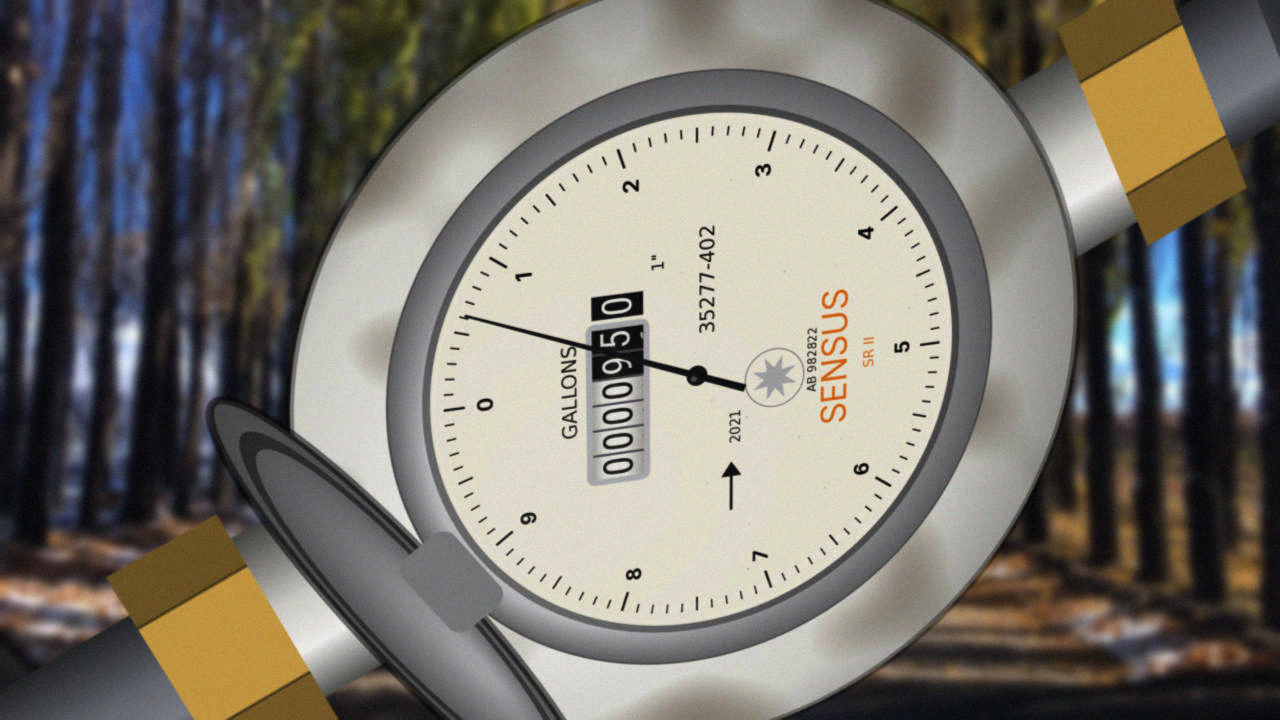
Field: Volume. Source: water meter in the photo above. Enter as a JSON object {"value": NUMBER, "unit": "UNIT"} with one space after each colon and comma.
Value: {"value": 950.6, "unit": "gal"}
